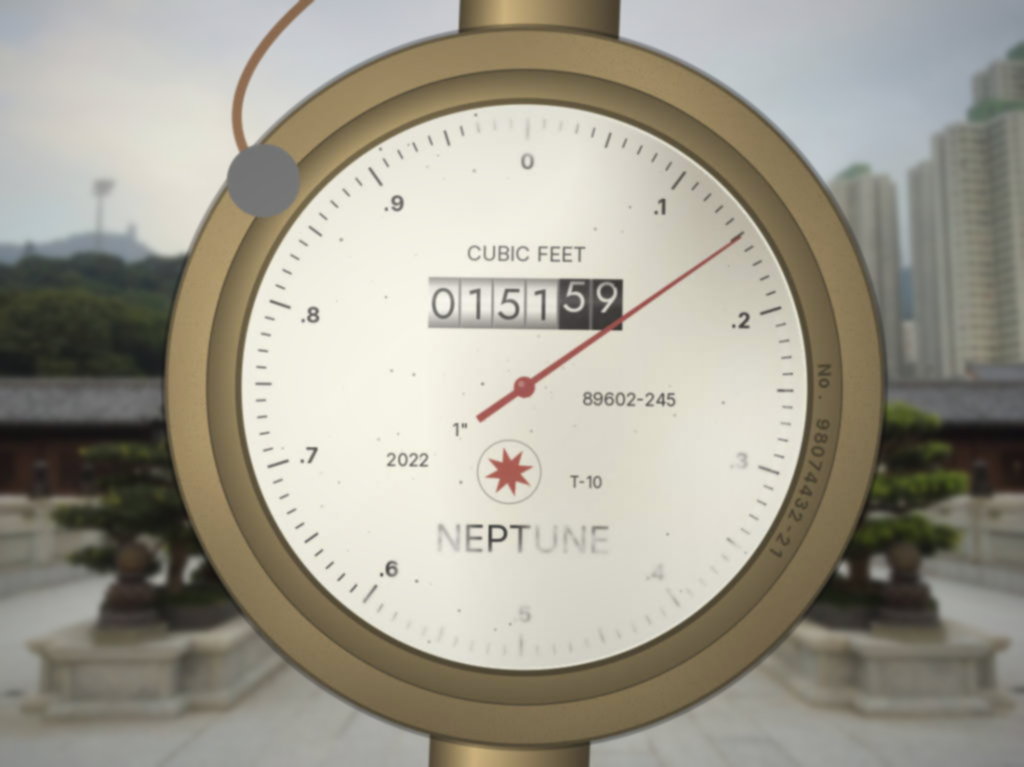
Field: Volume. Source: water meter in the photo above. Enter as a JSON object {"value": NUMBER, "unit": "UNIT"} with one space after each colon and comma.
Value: {"value": 15159.15, "unit": "ft³"}
